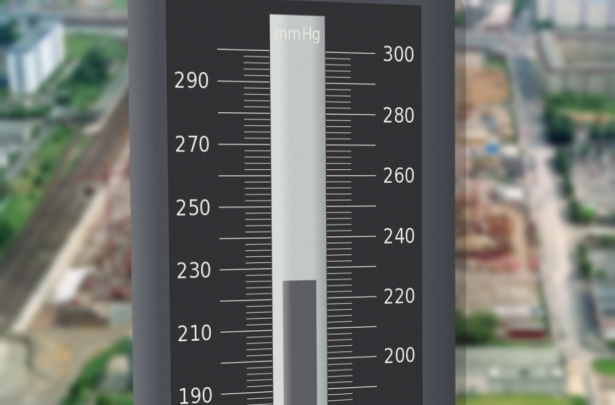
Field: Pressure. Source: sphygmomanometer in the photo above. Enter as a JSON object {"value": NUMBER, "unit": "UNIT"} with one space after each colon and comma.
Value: {"value": 226, "unit": "mmHg"}
